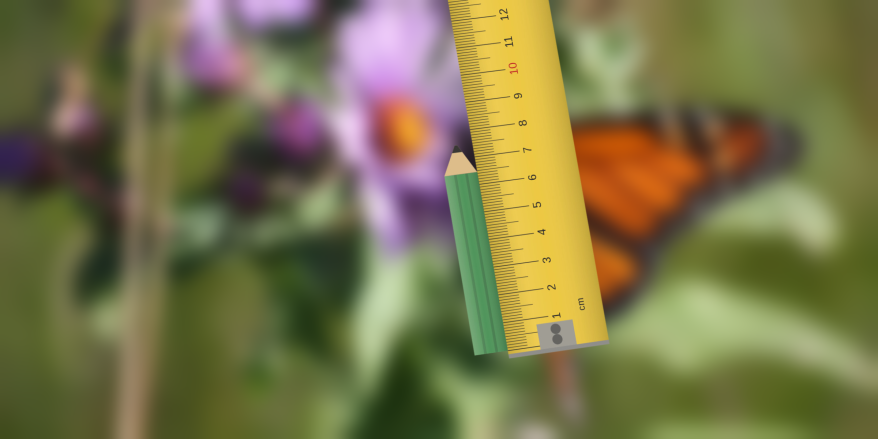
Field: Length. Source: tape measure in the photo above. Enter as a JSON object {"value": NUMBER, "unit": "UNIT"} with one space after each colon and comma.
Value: {"value": 7.5, "unit": "cm"}
